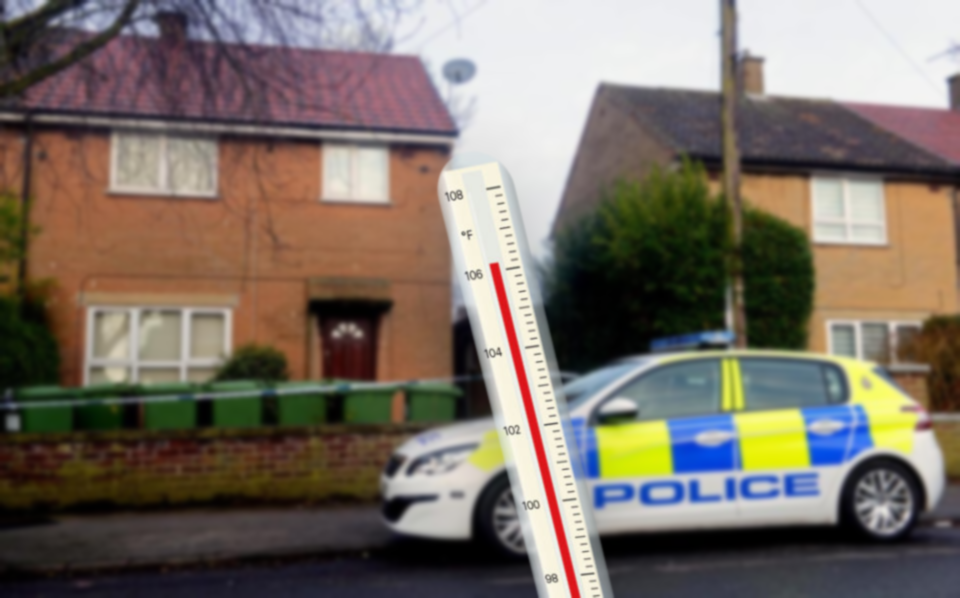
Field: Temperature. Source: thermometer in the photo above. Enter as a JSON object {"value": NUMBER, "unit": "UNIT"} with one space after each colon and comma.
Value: {"value": 106.2, "unit": "°F"}
